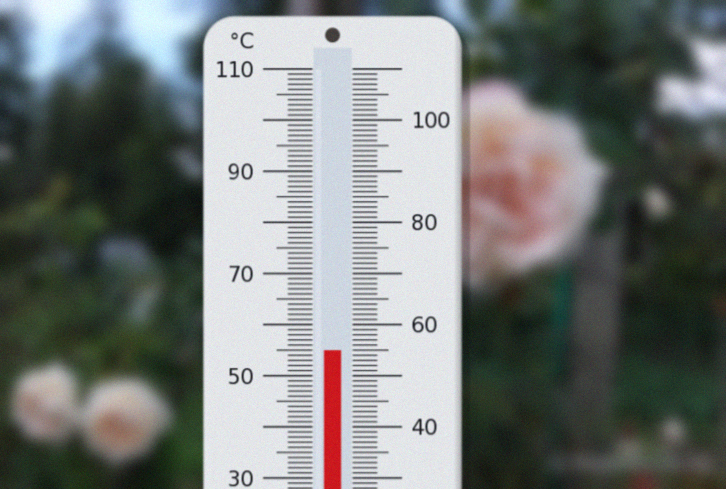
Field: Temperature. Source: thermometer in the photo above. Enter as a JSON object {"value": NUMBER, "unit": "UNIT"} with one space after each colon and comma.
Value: {"value": 55, "unit": "°C"}
